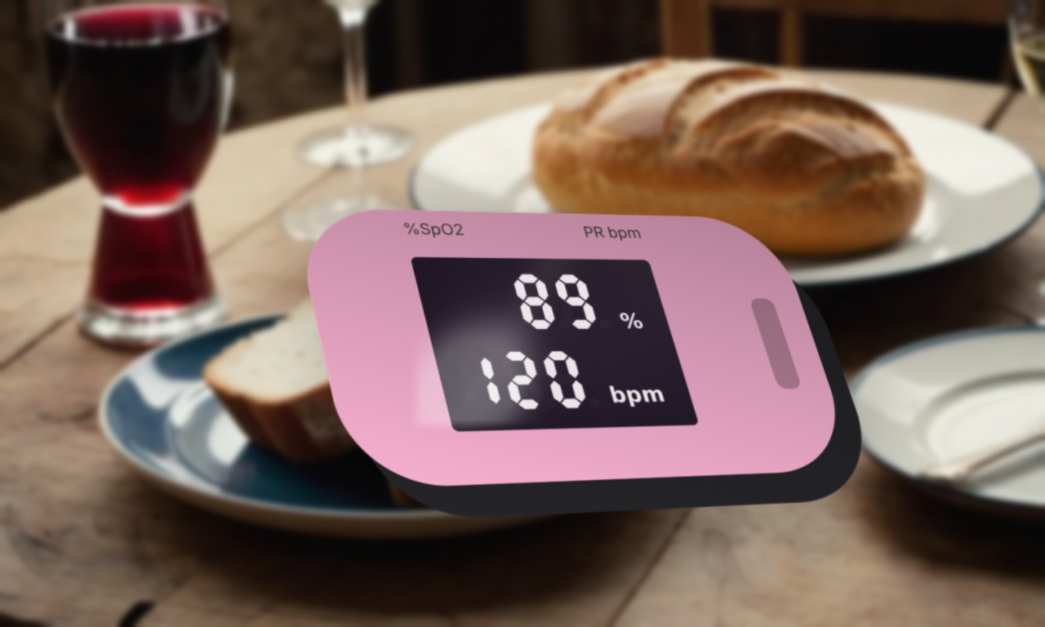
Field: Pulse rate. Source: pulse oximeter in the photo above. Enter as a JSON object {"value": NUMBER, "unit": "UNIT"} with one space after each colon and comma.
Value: {"value": 120, "unit": "bpm"}
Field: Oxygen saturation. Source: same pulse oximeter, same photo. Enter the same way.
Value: {"value": 89, "unit": "%"}
